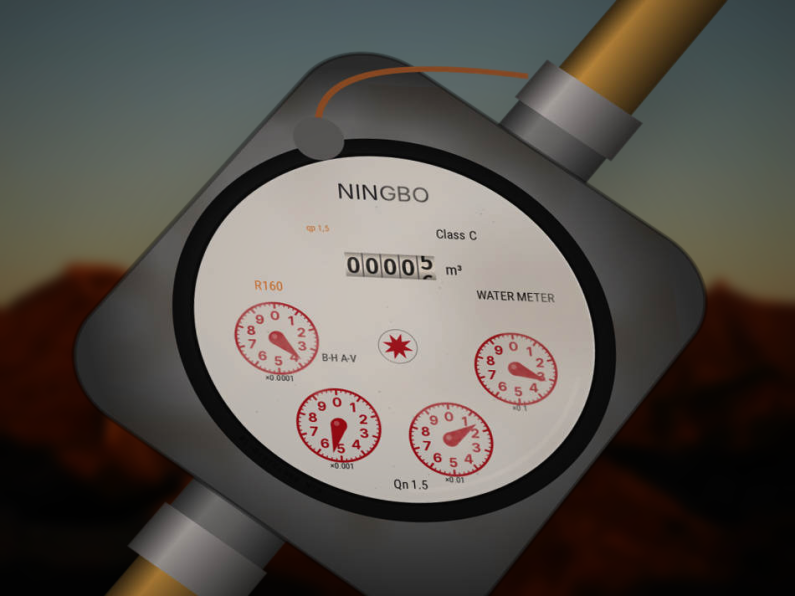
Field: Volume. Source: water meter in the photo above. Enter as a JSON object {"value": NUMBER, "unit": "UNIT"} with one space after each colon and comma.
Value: {"value": 5.3153, "unit": "m³"}
